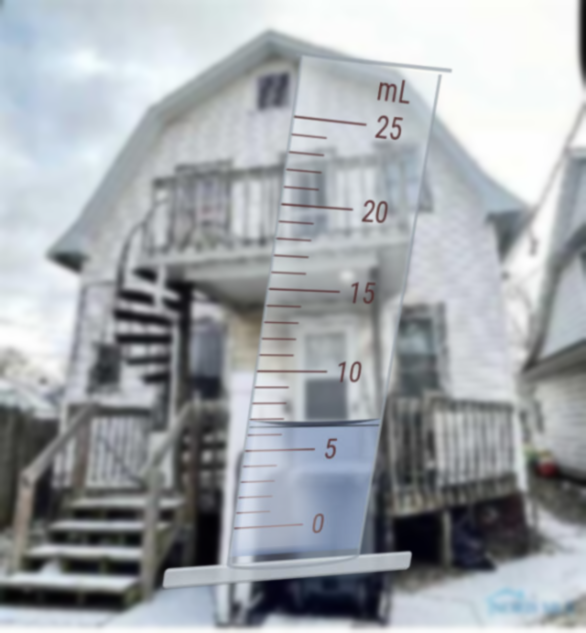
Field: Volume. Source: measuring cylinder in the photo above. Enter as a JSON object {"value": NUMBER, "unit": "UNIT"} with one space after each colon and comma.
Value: {"value": 6.5, "unit": "mL"}
